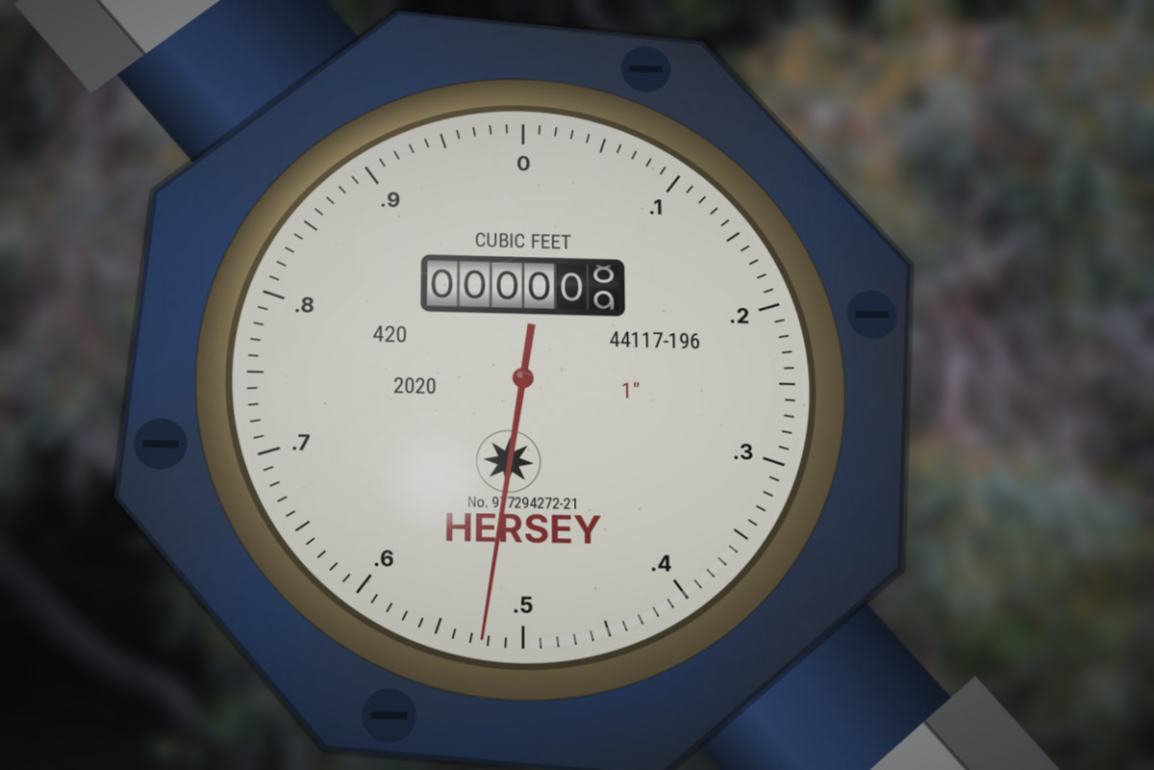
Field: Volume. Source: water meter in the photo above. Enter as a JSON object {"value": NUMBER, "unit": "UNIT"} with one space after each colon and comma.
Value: {"value": 8.52, "unit": "ft³"}
